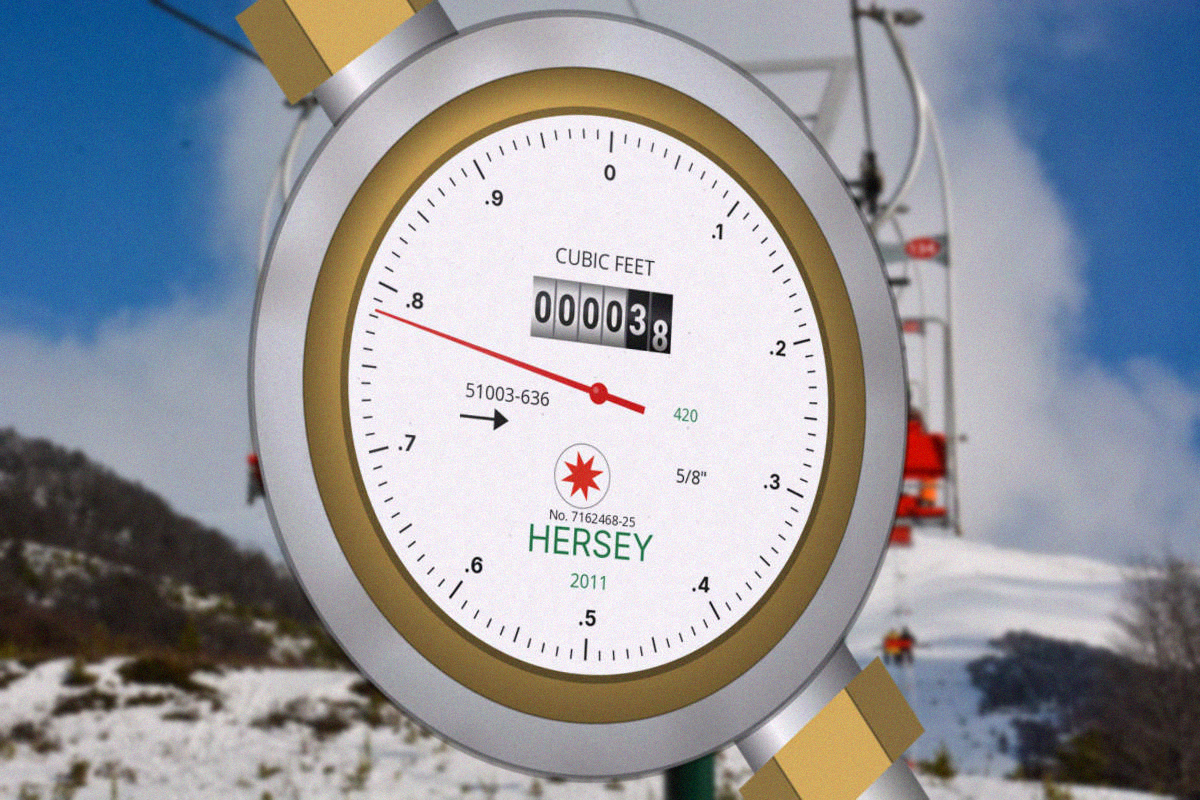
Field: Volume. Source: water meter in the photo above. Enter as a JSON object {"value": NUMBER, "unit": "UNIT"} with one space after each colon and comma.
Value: {"value": 37.78, "unit": "ft³"}
